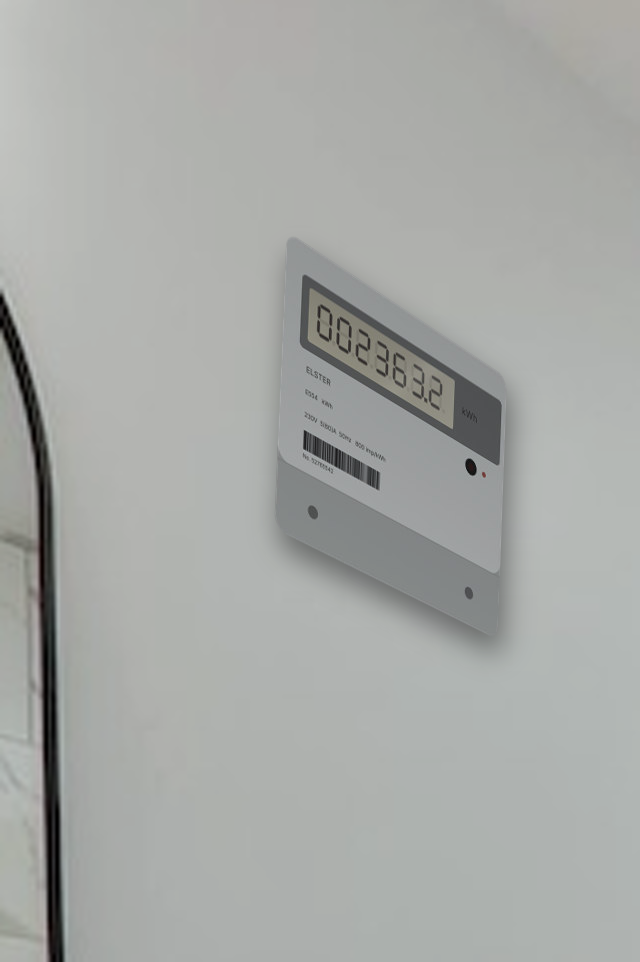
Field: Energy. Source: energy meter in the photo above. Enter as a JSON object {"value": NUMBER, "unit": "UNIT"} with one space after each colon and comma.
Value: {"value": 2363.2, "unit": "kWh"}
